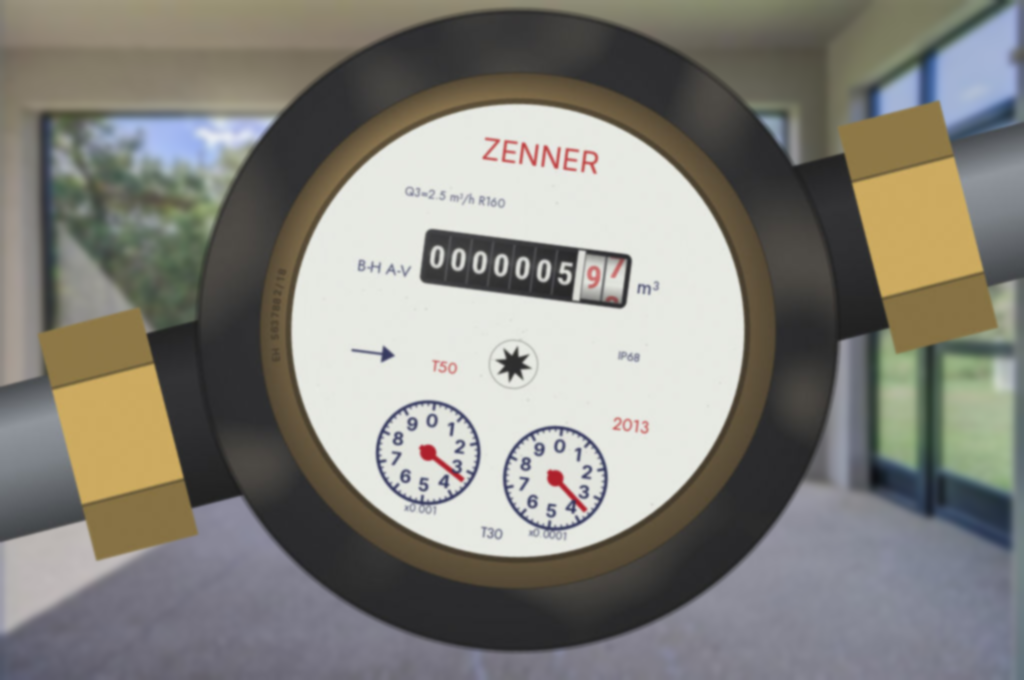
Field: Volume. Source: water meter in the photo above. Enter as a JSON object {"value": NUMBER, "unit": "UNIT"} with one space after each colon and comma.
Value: {"value": 5.9733, "unit": "m³"}
